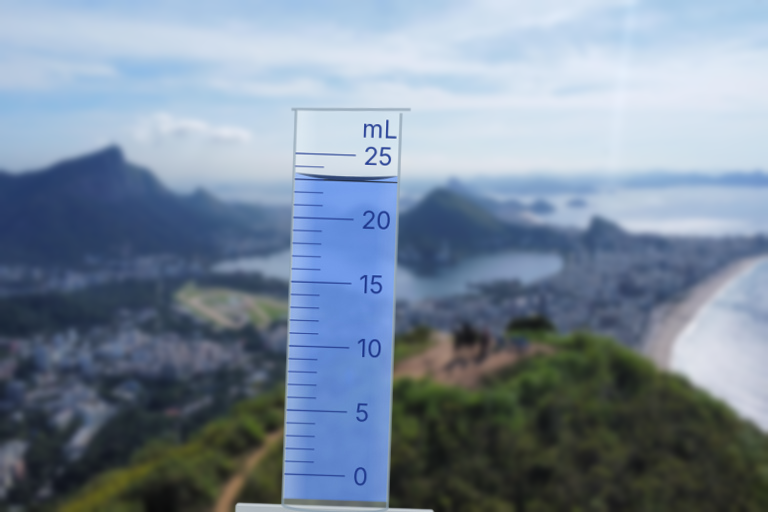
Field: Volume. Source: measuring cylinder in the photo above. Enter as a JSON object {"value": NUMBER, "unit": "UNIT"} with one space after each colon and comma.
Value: {"value": 23, "unit": "mL"}
